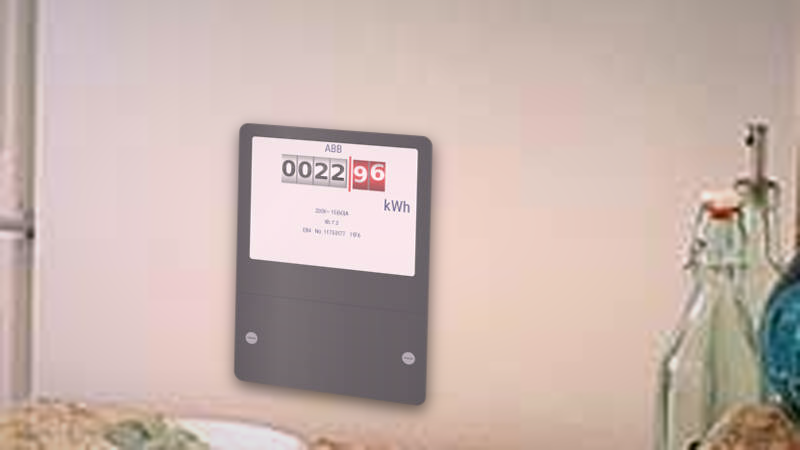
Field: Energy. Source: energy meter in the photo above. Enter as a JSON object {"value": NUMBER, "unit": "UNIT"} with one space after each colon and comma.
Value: {"value": 22.96, "unit": "kWh"}
